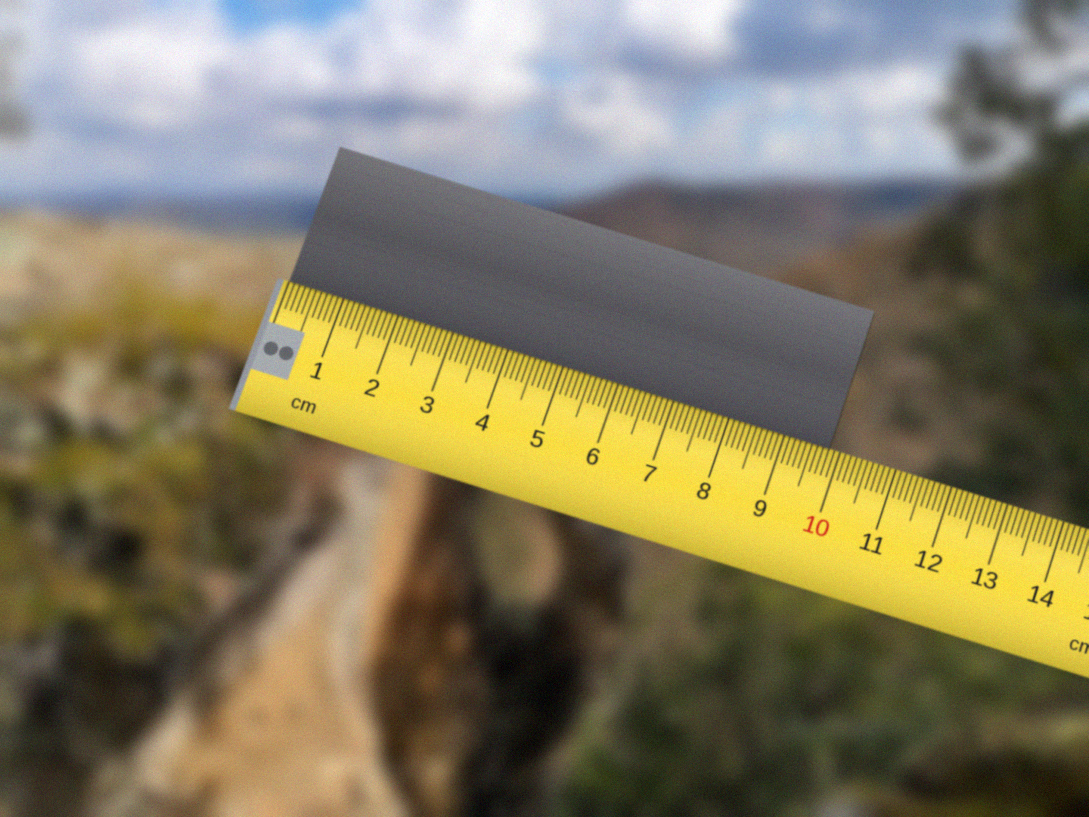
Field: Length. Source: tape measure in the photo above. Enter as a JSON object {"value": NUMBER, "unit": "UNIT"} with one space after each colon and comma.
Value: {"value": 9.8, "unit": "cm"}
